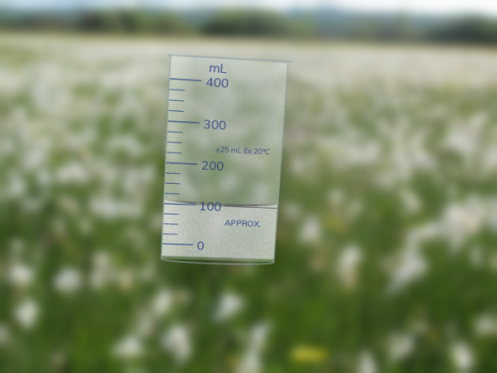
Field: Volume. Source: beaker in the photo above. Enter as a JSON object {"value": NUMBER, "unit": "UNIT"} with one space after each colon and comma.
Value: {"value": 100, "unit": "mL"}
